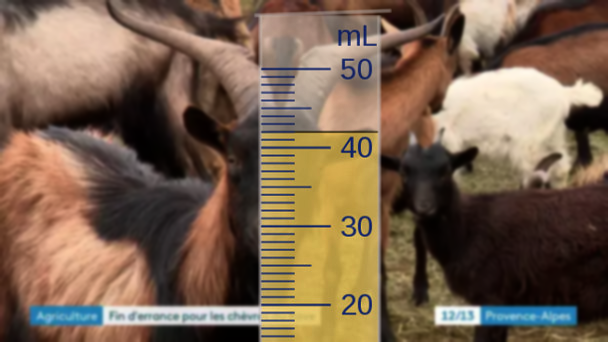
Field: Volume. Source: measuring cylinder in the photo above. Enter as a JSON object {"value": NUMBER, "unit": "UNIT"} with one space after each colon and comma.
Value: {"value": 42, "unit": "mL"}
